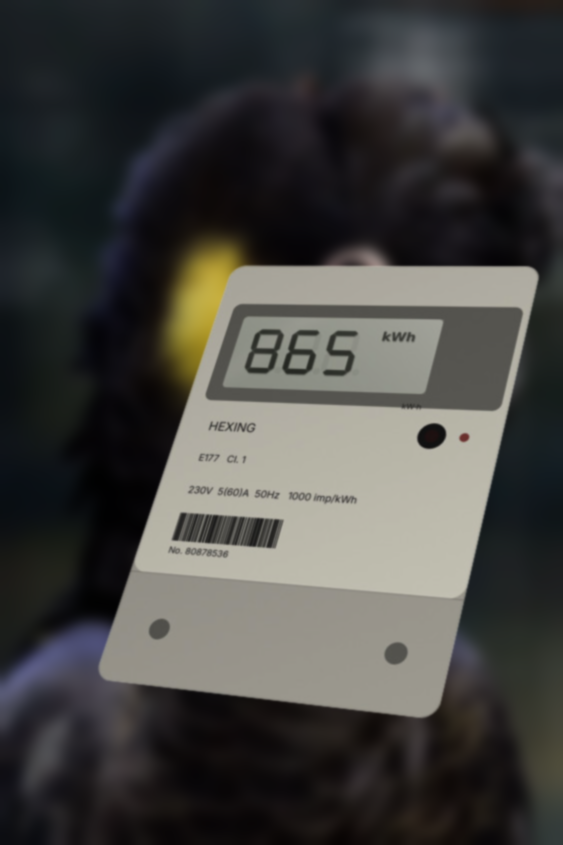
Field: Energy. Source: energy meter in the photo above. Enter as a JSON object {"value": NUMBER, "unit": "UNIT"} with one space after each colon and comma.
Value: {"value": 865, "unit": "kWh"}
